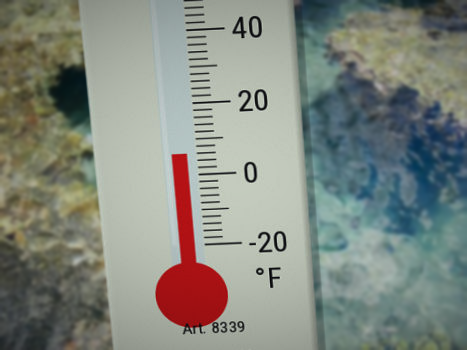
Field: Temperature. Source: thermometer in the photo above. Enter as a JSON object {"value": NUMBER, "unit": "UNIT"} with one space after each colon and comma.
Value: {"value": 6, "unit": "°F"}
